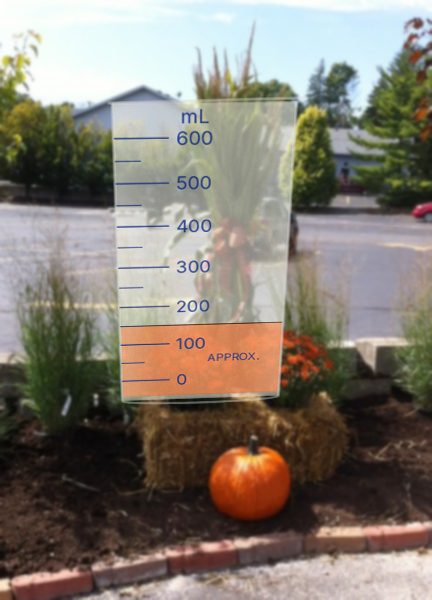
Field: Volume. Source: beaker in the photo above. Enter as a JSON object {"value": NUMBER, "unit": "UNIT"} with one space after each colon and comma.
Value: {"value": 150, "unit": "mL"}
